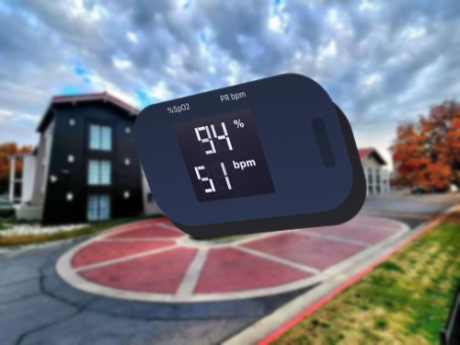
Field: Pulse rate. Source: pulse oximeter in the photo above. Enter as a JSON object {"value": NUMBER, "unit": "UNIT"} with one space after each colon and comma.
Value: {"value": 51, "unit": "bpm"}
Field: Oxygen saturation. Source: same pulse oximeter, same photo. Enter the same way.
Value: {"value": 94, "unit": "%"}
